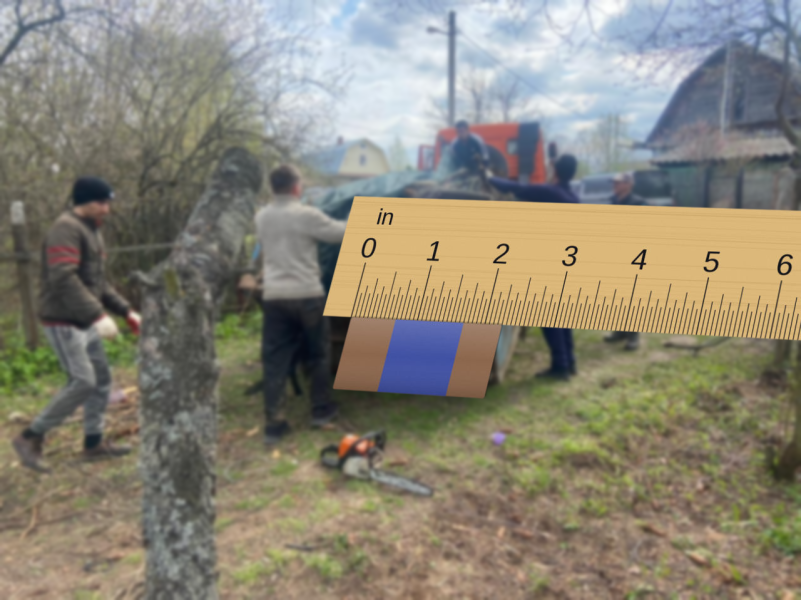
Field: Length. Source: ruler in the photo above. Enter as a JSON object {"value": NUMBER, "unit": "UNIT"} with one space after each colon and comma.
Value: {"value": 2.25, "unit": "in"}
